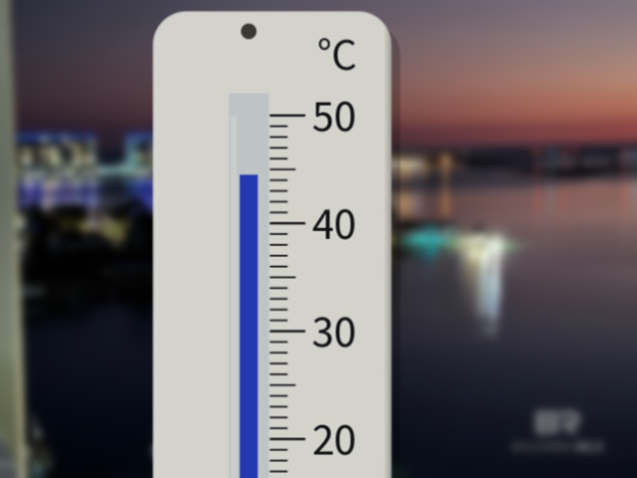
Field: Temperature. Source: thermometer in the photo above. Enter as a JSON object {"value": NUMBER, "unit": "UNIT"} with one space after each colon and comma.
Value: {"value": 44.5, "unit": "°C"}
